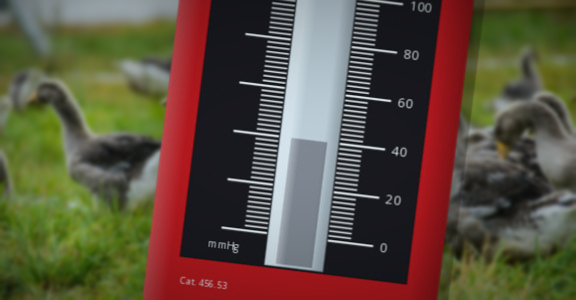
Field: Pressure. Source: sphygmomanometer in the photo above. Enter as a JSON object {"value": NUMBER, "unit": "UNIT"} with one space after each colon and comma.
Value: {"value": 40, "unit": "mmHg"}
